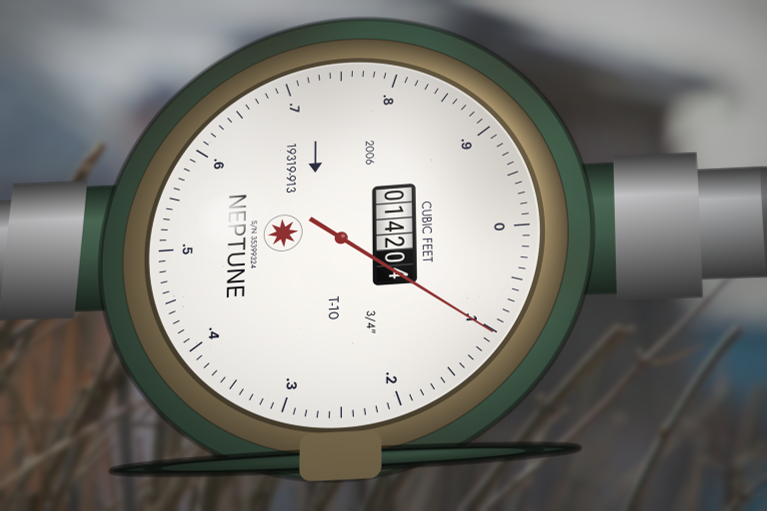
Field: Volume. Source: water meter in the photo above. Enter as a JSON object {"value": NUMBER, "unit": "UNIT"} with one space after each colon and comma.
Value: {"value": 14204.10, "unit": "ft³"}
